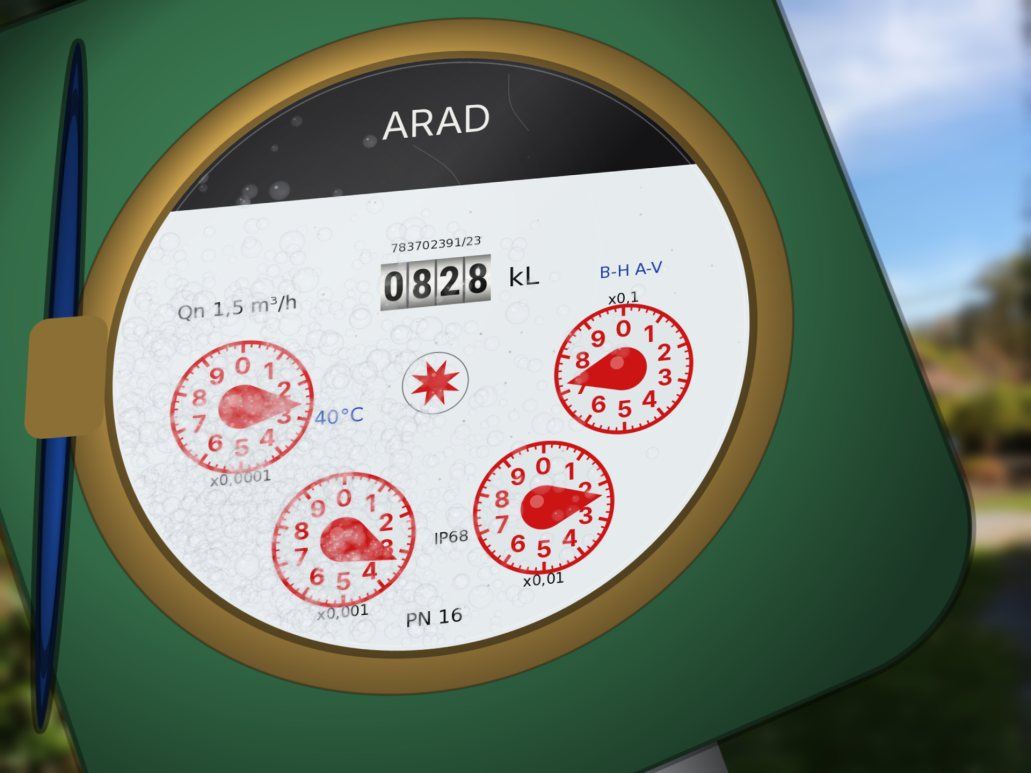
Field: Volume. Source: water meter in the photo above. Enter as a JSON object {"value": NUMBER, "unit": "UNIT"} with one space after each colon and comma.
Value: {"value": 828.7232, "unit": "kL"}
